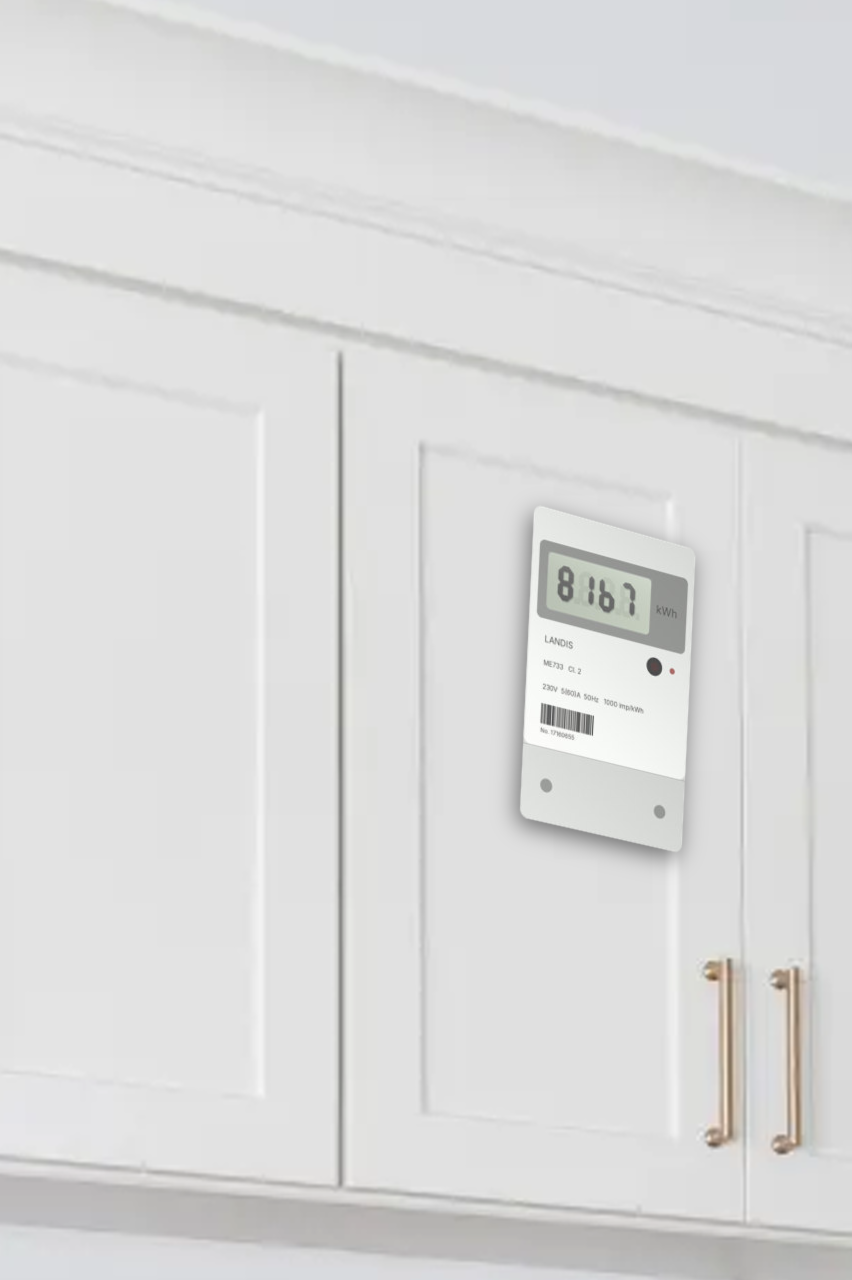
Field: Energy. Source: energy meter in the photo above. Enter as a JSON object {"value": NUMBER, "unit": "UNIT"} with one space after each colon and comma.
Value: {"value": 8167, "unit": "kWh"}
